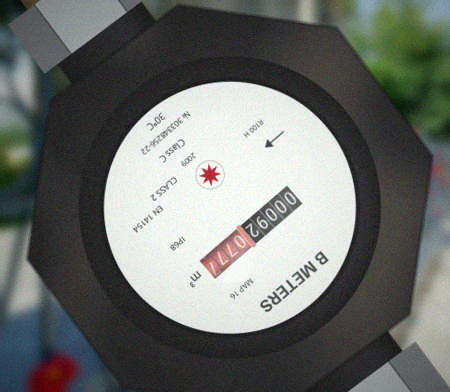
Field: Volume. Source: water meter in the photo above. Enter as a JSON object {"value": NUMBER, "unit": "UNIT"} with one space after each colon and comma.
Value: {"value": 92.0777, "unit": "m³"}
